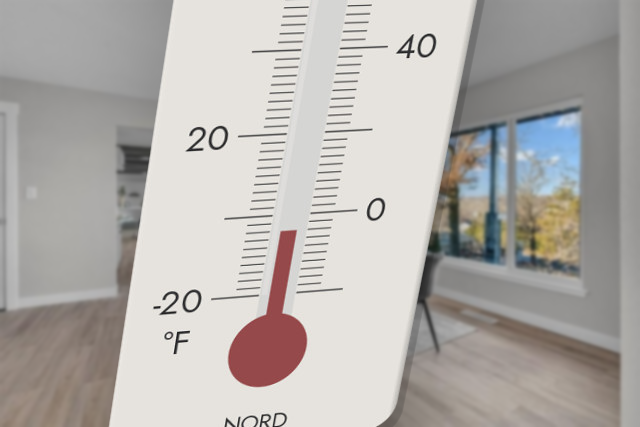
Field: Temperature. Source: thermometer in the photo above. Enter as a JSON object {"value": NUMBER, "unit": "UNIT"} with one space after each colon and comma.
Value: {"value": -4, "unit": "°F"}
